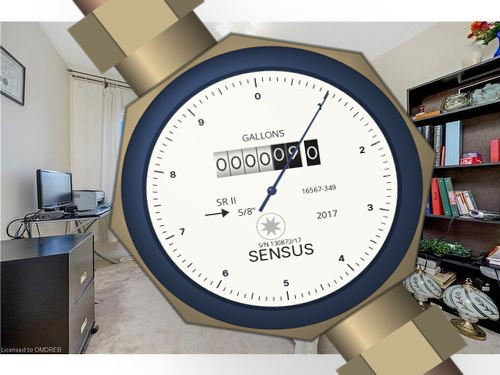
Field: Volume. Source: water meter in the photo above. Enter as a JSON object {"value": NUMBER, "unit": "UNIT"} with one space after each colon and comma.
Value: {"value": 91.0, "unit": "gal"}
